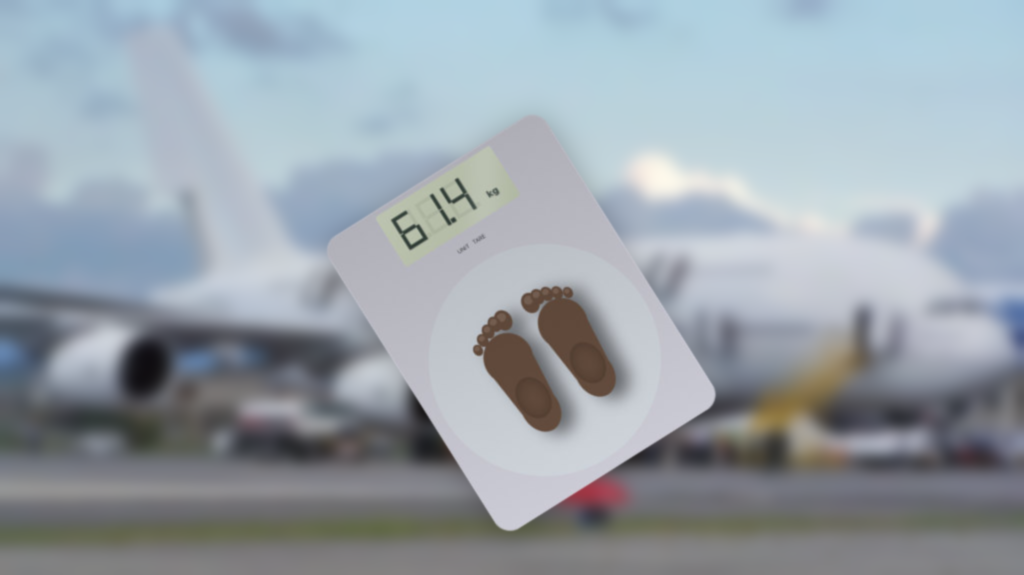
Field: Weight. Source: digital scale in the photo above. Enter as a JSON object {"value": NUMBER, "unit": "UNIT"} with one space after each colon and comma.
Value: {"value": 61.4, "unit": "kg"}
